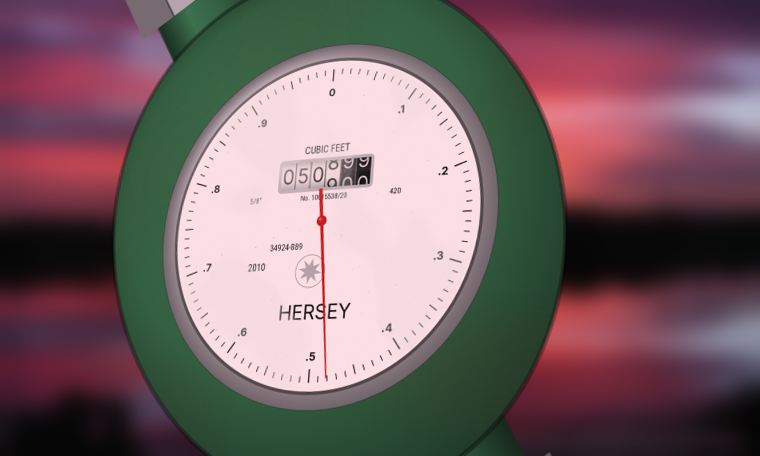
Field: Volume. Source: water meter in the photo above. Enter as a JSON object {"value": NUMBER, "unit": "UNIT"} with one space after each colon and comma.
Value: {"value": 50899.48, "unit": "ft³"}
